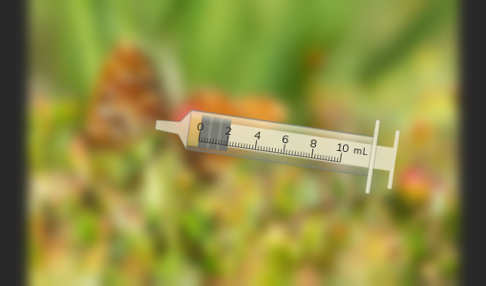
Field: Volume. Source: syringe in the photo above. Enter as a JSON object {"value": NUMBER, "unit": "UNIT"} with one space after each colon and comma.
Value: {"value": 0, "unit": "mL"}
